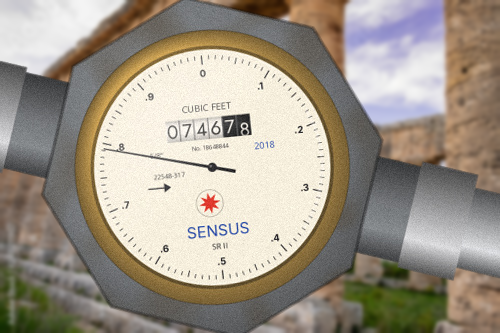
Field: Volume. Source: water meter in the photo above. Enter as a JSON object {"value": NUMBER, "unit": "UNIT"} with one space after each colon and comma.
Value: {"value": 74677.79, "unit": "ft³"}
